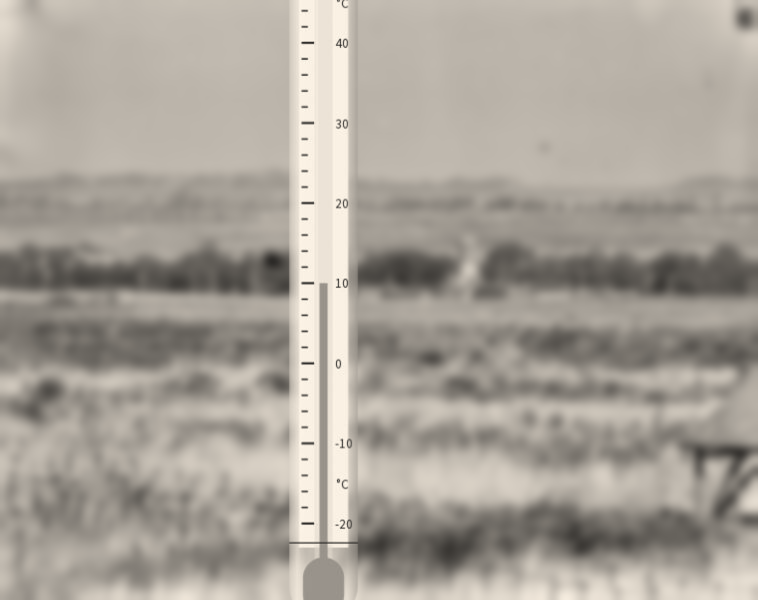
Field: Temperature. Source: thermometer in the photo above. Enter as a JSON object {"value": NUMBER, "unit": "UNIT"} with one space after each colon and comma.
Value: {"value": 10, "unit": "°C"}
